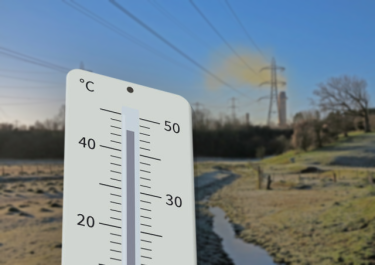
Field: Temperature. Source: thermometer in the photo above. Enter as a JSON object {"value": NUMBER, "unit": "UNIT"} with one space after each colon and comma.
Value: {"value": 46, "unit": "°C"}
